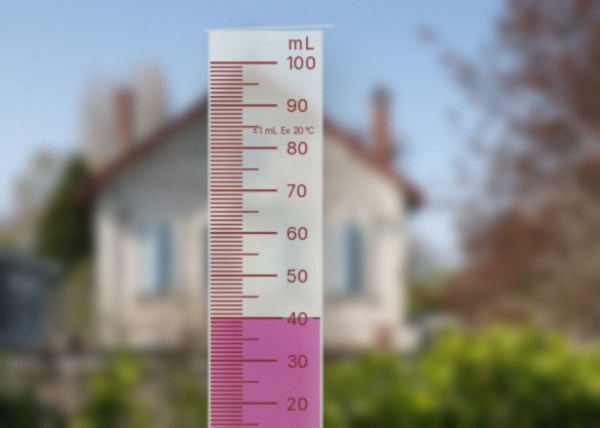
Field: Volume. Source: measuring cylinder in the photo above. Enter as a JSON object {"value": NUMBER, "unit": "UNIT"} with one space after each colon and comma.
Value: {"value": 40, "unit": "mL"}
